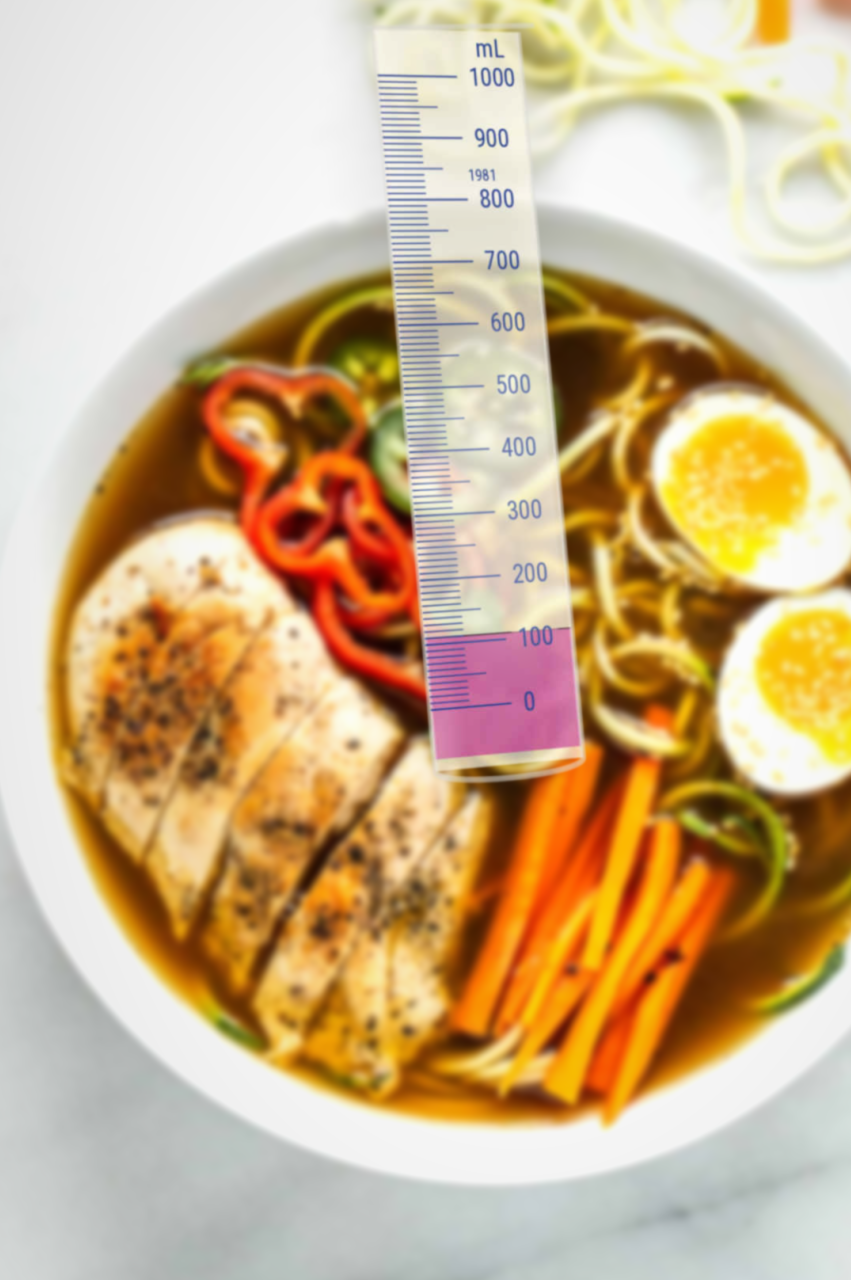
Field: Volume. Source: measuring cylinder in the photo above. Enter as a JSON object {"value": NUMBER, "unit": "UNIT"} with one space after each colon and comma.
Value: {"value": 110, "unit": "mL"}
